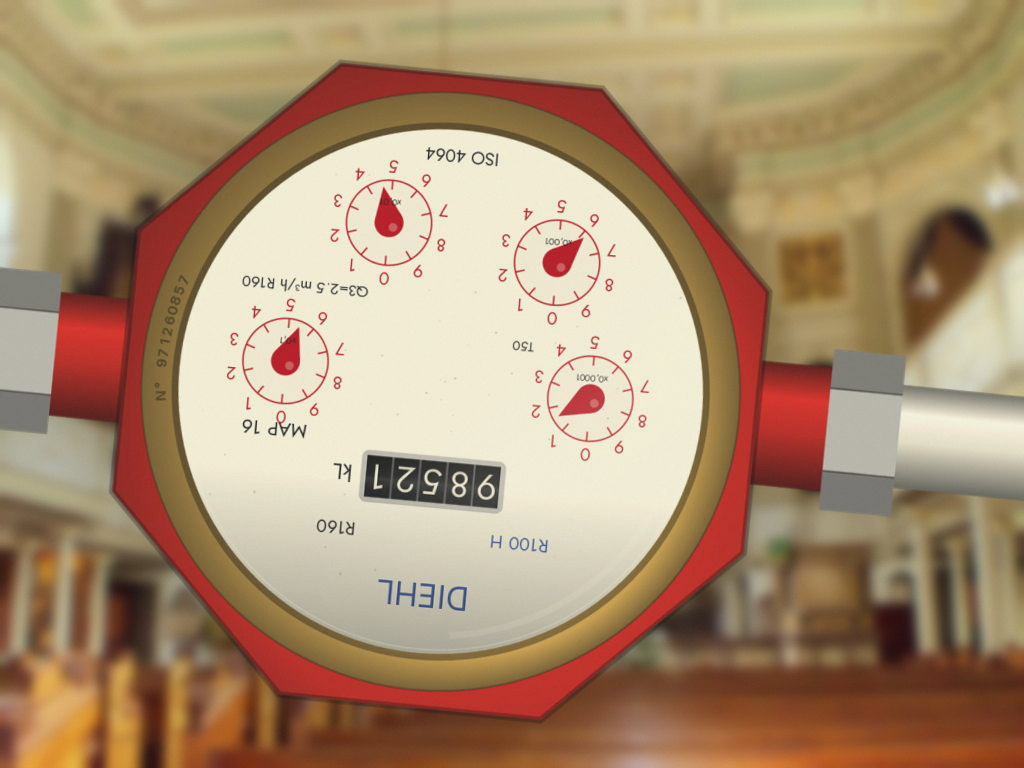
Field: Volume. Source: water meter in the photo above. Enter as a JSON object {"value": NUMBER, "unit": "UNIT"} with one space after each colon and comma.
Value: {"value": 98521.5461, "unit": "kL"}
